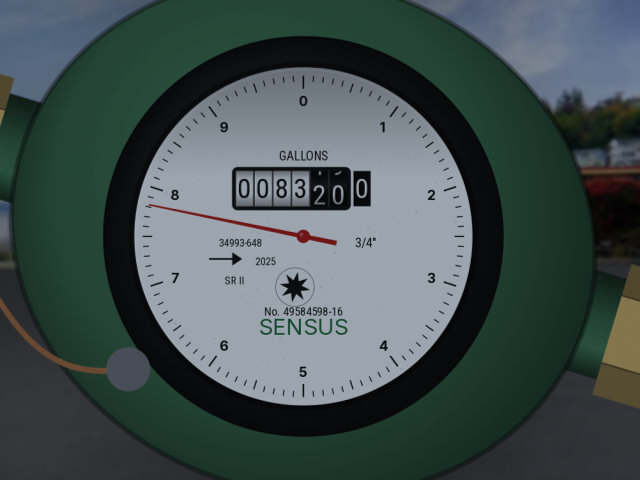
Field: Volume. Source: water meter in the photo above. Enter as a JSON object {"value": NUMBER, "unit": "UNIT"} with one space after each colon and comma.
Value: {"value": 83197.8, "unit": "gal"}
